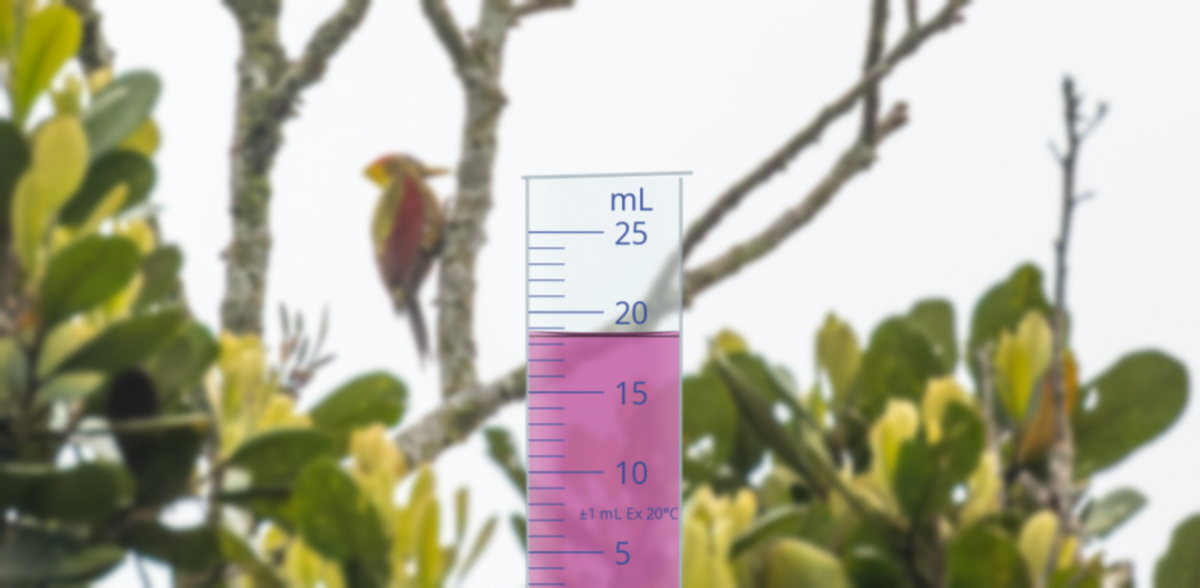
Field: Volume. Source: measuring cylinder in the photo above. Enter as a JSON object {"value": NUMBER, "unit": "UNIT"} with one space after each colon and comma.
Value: {"value": 18.5, "unit": "mL"}
